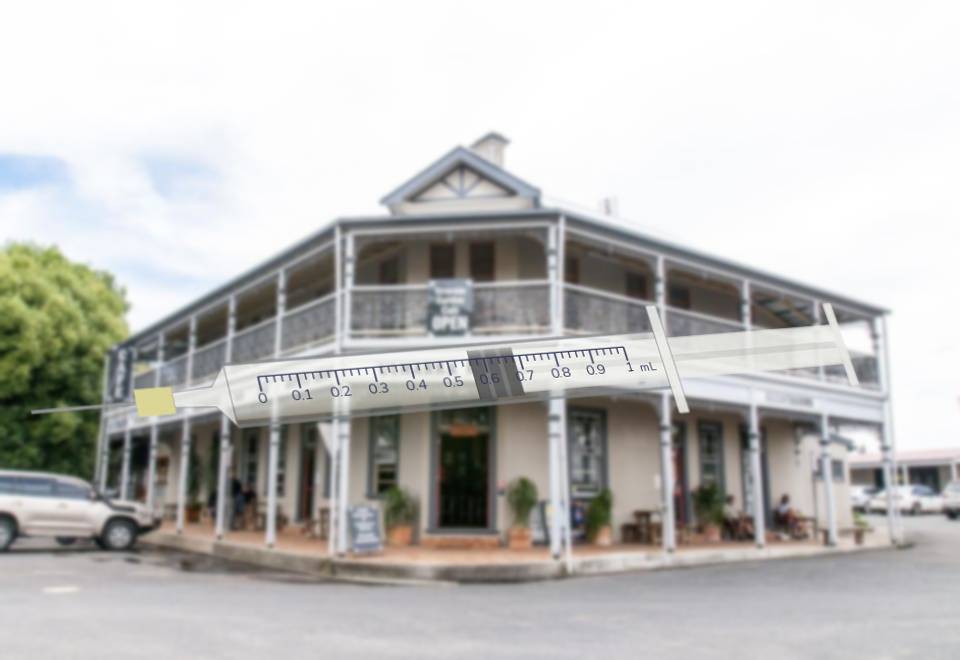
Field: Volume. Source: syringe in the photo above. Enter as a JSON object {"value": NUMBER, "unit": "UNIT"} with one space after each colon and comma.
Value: {"value": 0.56, "unit": "mL"}
